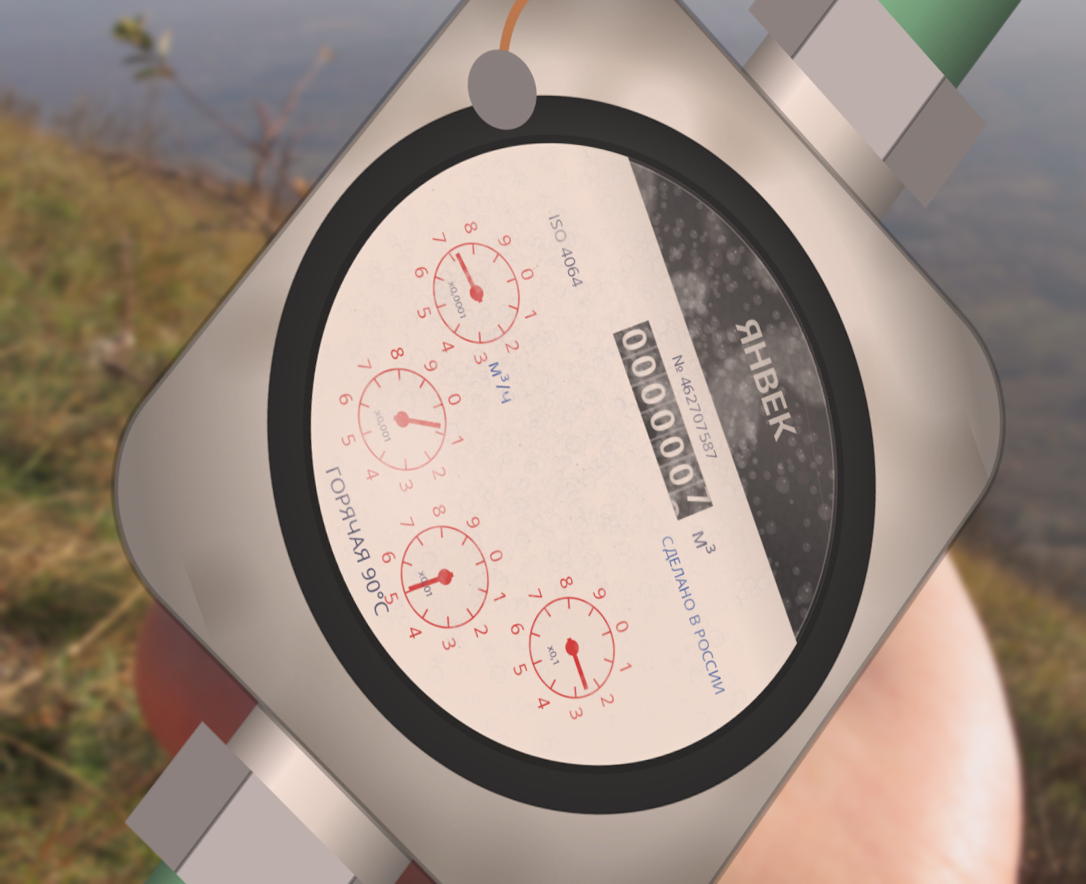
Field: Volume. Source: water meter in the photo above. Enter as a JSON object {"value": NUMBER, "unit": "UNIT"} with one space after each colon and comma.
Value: {"value": 7.2507, "unit": "m³"}
